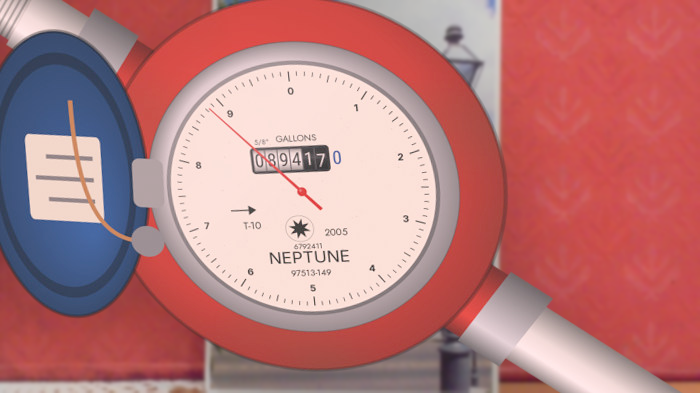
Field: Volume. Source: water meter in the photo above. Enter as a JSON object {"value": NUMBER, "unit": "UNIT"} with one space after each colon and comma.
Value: {"value": 894168.8, "unit": "gal"}
